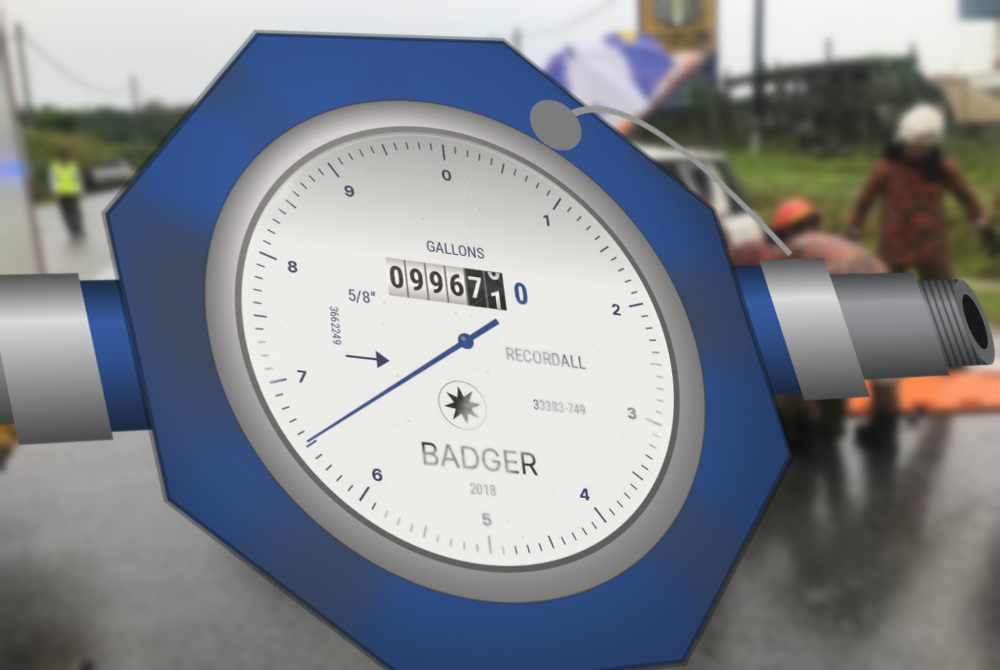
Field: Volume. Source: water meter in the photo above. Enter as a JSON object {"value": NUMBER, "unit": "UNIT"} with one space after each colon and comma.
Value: {"value": 996706.5, "unit": "gal"}
